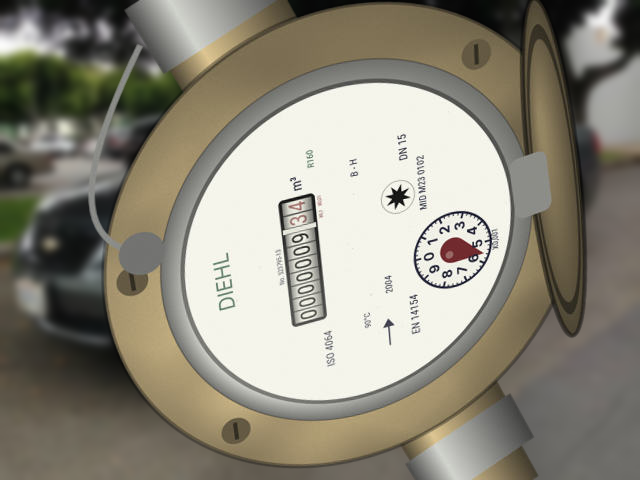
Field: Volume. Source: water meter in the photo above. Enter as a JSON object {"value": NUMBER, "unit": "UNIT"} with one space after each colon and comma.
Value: {"value": 9.345, "unit": "m³"}
